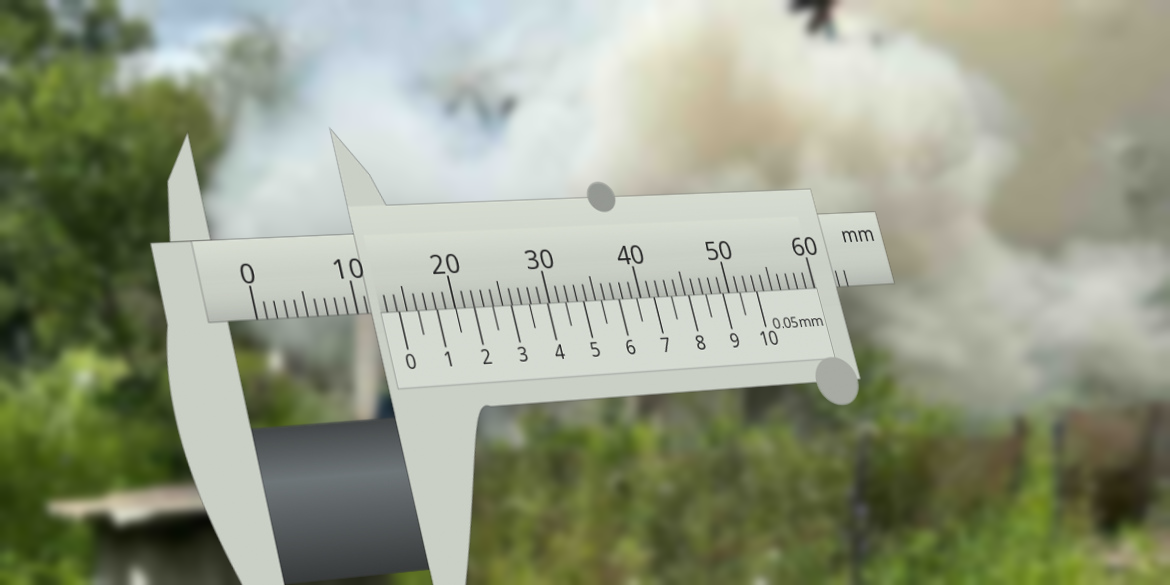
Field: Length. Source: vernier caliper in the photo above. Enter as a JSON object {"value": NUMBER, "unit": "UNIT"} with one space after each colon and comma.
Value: {"value": 14.2, "unit": "mm"}
